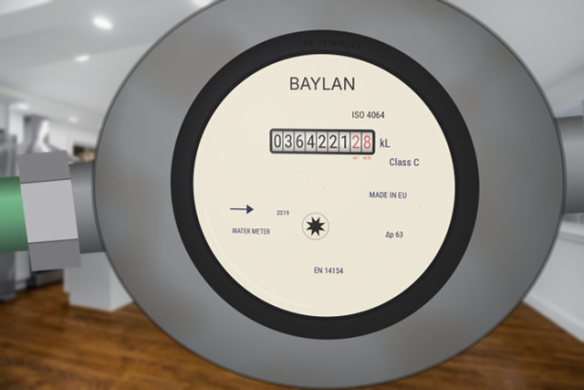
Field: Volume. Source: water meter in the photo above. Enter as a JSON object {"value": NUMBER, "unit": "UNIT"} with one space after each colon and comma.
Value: {"value": 364221.28, "unit": "kL"}
